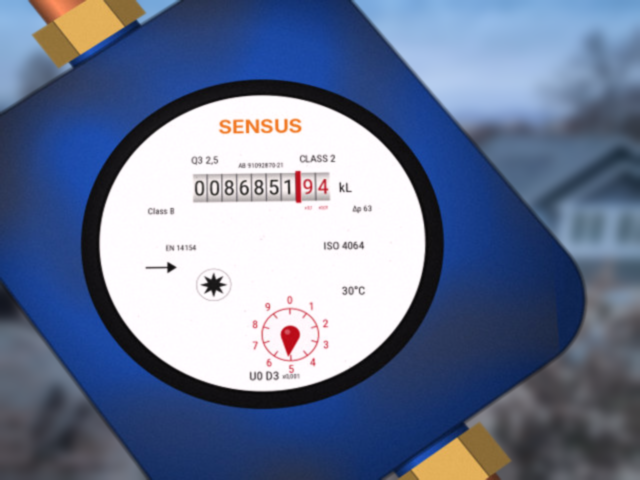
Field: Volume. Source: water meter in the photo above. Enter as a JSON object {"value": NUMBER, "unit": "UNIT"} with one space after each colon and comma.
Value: {"value": 86851.945, "unit": "kL"}
